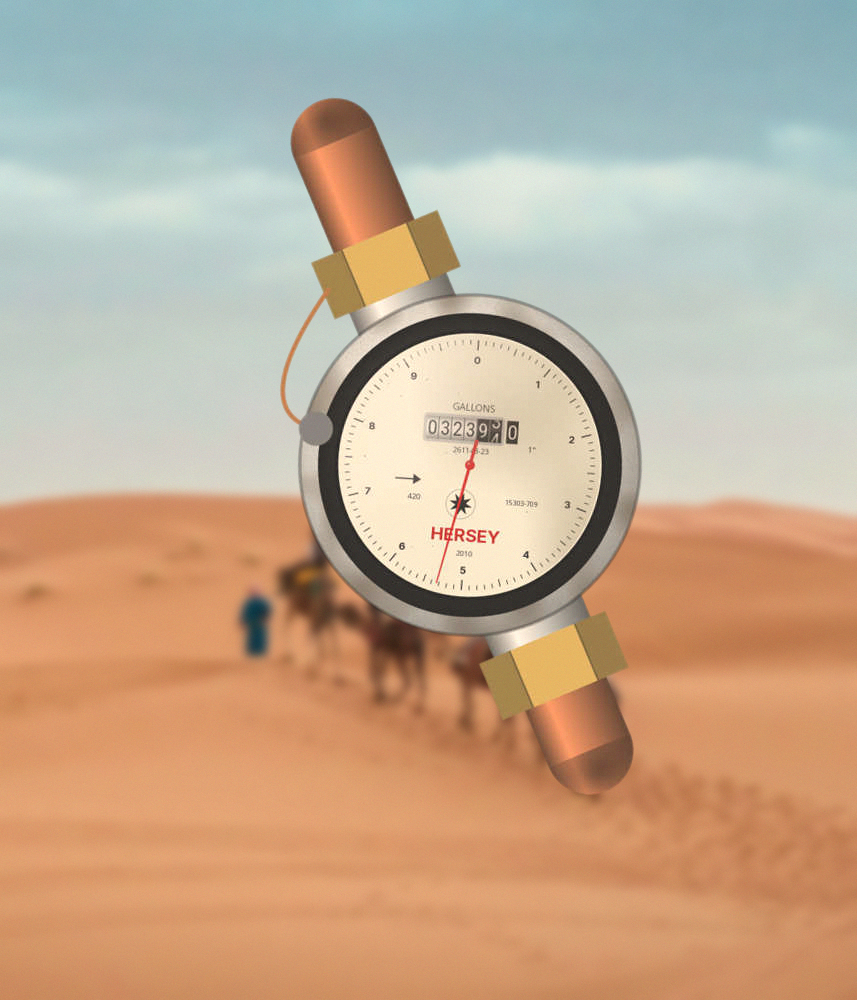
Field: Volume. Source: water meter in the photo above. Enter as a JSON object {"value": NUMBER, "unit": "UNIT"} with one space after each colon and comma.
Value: {"value": 323935.3, "unit": "gal"}
